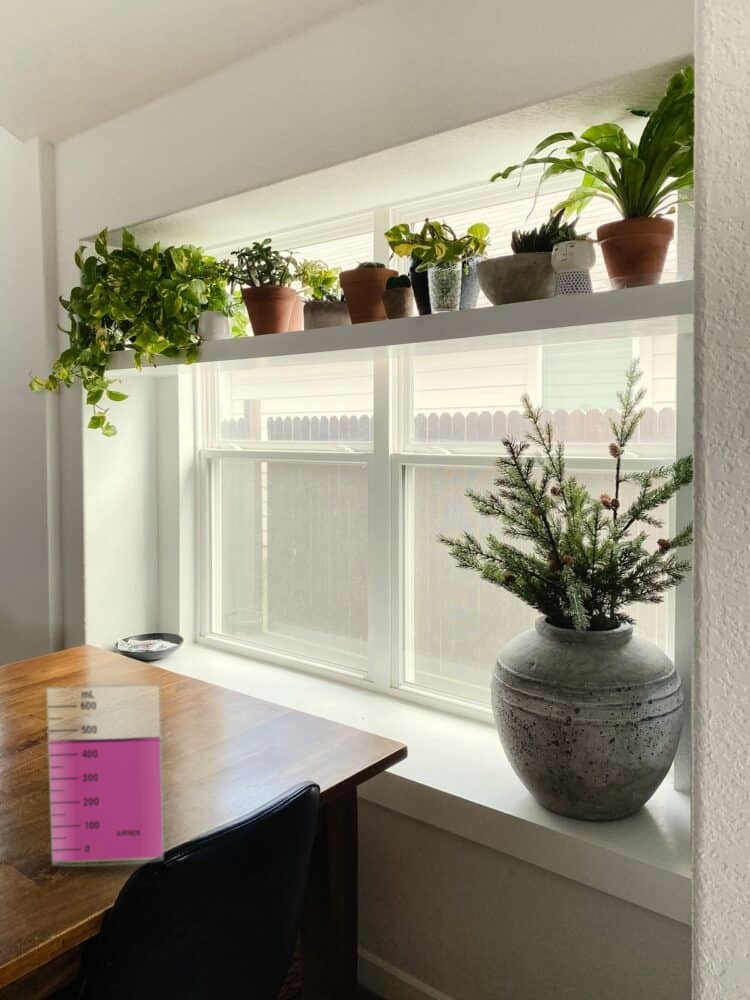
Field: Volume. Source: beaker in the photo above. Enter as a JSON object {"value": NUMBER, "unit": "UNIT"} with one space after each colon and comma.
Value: {"value": 450, "unit": "mL"}
